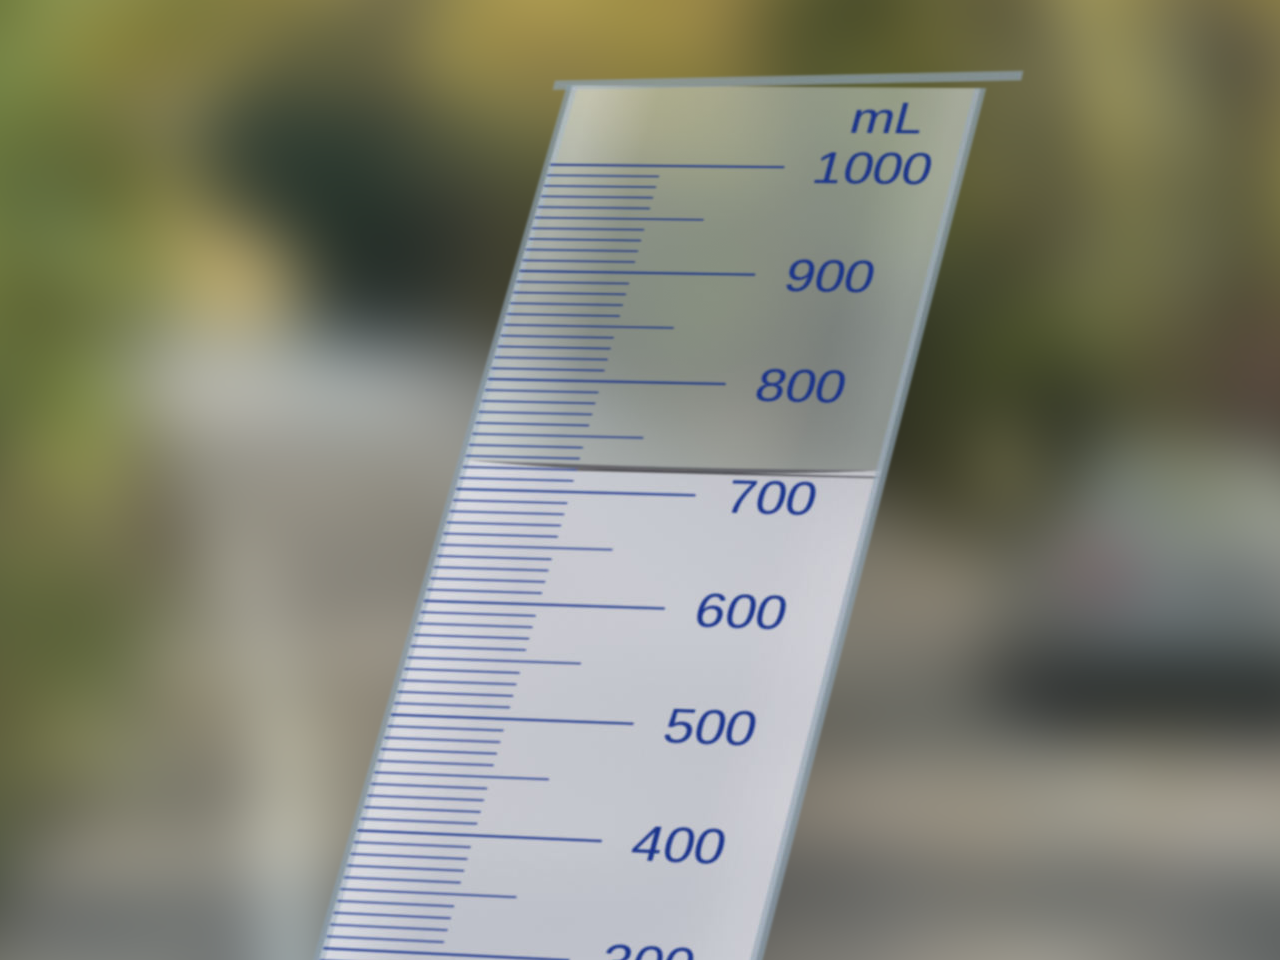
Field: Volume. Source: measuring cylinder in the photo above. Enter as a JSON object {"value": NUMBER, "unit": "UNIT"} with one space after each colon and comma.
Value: {"value": 720, "unit": "mL"}
